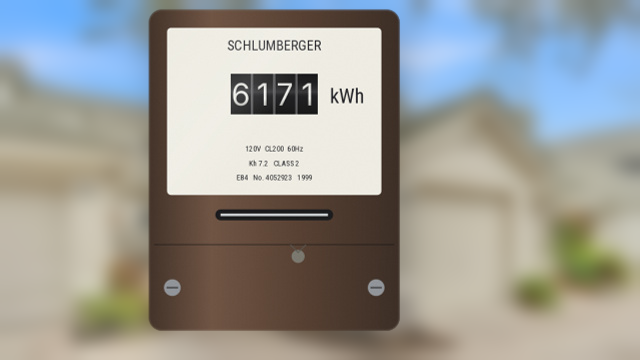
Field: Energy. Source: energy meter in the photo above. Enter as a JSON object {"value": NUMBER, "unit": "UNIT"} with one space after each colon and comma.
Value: {"value": 6171, "unit": "kWh"}
